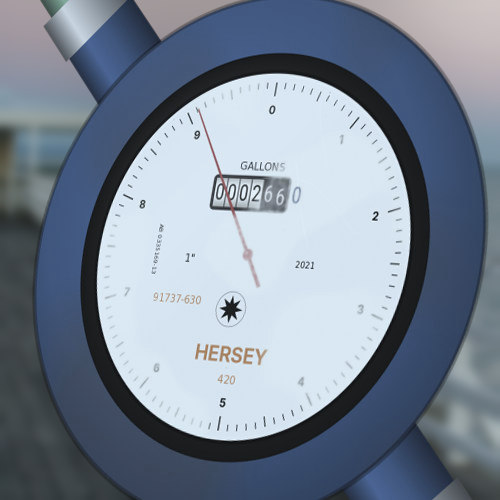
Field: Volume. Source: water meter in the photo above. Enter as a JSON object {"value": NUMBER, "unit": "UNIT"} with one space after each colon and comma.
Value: {"value": 2659.1, "unit": "gal"}
